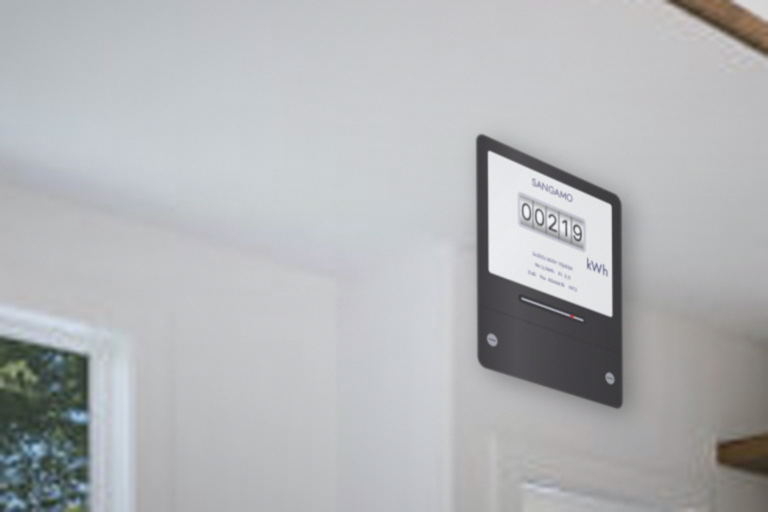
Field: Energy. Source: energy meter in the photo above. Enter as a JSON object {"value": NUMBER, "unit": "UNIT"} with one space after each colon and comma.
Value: {"value": 219, "unit": "kWh"}
